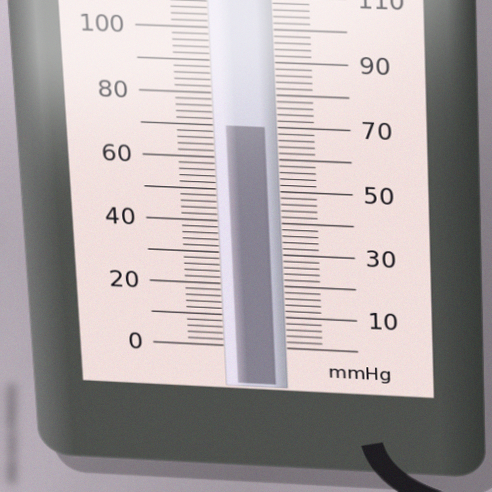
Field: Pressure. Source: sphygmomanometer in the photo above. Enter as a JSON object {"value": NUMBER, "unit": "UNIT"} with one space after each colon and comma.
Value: {"value": 70, "unit": "mmHg"}
